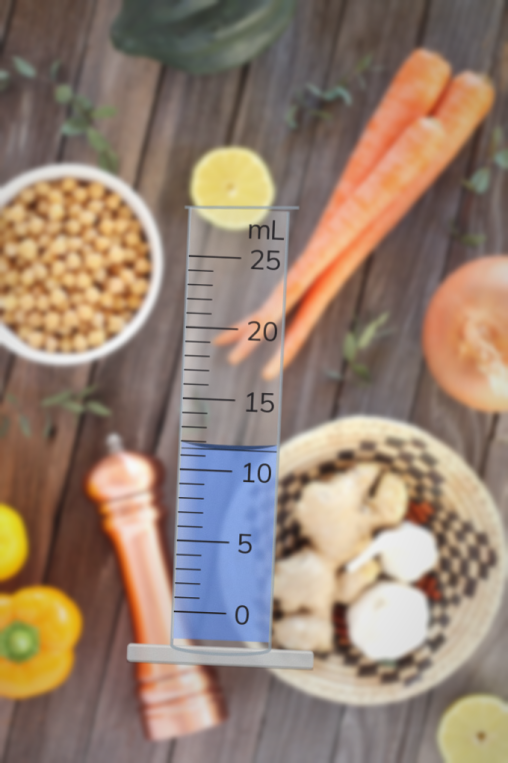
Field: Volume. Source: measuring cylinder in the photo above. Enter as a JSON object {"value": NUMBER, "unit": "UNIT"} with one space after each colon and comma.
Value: {"value": 11.5, "unit": "mL"}
